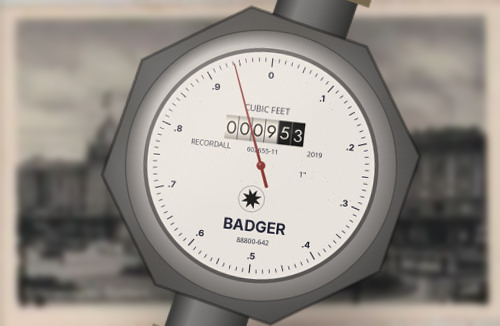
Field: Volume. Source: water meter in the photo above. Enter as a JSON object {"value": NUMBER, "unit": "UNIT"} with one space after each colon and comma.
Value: {"value": 952.94, "unit": "ft³"}
